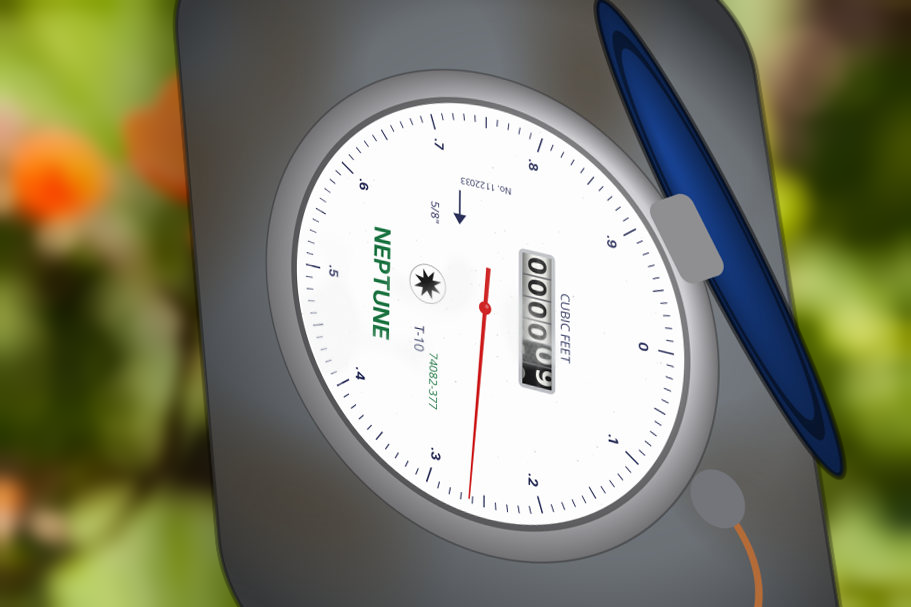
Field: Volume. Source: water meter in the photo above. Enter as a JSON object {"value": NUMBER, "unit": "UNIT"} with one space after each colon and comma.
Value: {"value": 9.26, "unit": "ft³"}
